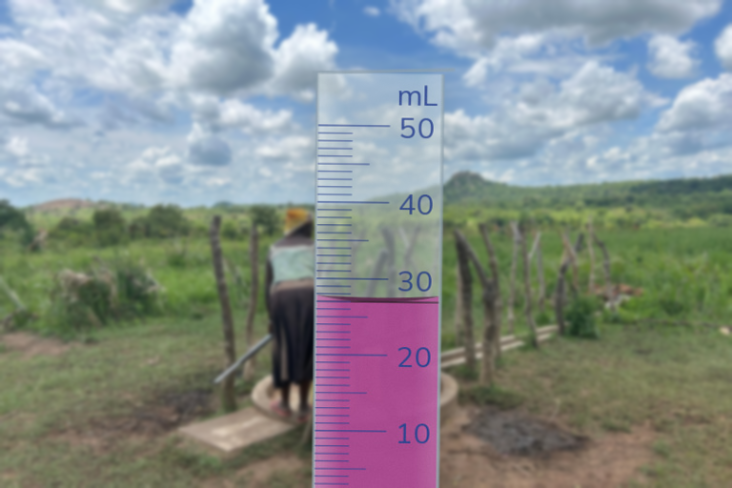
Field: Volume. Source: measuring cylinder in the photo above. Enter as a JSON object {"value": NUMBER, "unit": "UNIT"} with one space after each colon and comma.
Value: {"value": 27, "unit": "mL"}
